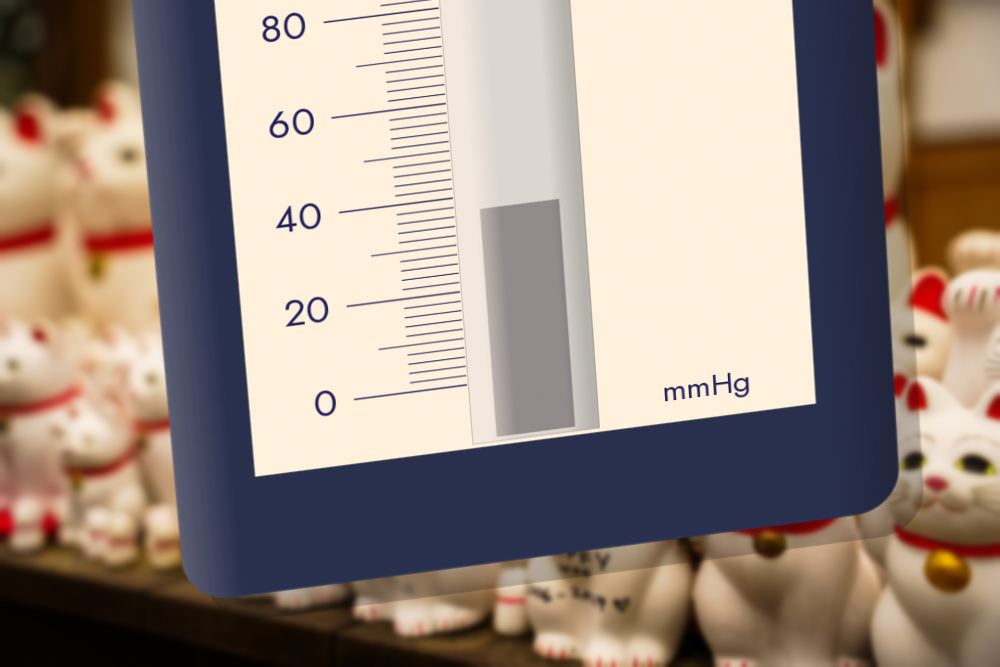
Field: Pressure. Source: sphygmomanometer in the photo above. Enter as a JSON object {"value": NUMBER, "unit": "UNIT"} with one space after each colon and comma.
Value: {"value": 37, "unit": "mmHg"}
